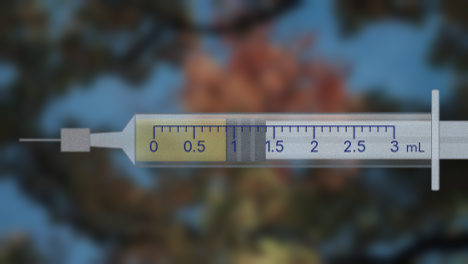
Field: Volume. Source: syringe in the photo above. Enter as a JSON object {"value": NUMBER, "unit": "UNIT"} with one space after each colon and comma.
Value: {"value": 0.9, "unit": "mL"}
